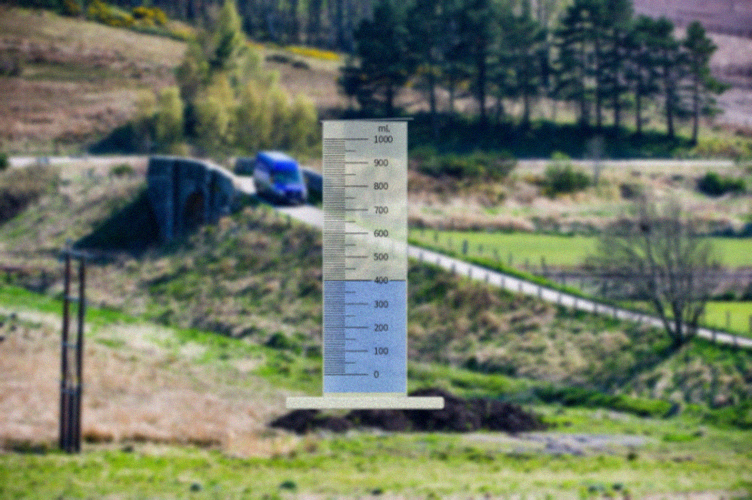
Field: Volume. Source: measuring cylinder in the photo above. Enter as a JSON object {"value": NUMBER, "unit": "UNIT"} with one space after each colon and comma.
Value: {"value": 400, "unit": "mL"}
